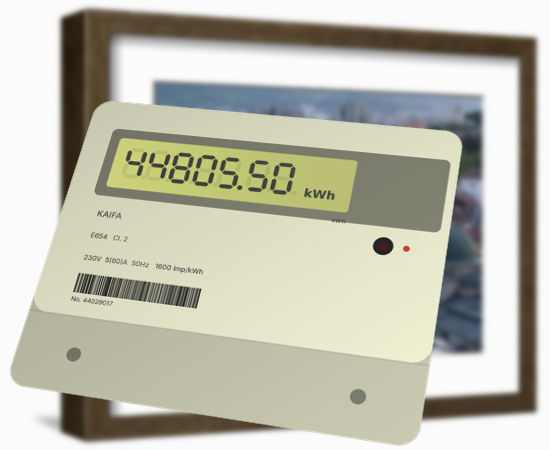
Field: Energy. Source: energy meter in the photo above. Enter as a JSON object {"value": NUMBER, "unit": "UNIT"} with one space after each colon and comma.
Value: {"value": 44805.50, "unit": "kWh"}
